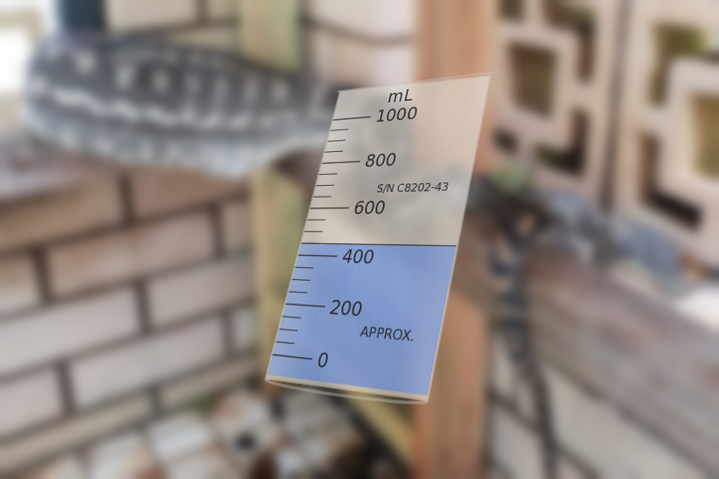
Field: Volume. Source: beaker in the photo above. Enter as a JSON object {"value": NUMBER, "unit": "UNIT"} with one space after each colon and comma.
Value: {"value": 450, "unit": "mL"}
